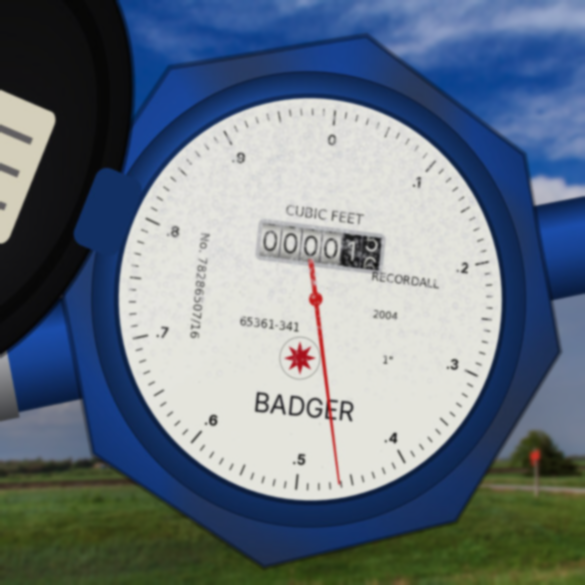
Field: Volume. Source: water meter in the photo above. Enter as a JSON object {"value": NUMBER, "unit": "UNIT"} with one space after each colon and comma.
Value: {"value": 15.46, "unit": "ft³"}
